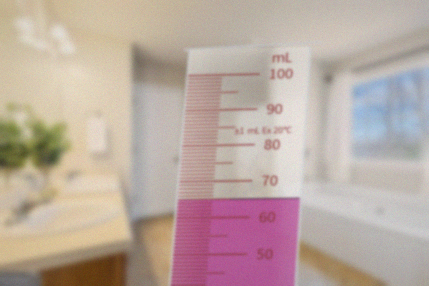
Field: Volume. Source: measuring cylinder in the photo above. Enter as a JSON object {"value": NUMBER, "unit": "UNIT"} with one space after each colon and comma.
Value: {"value": 65, "unit": "mL"}
